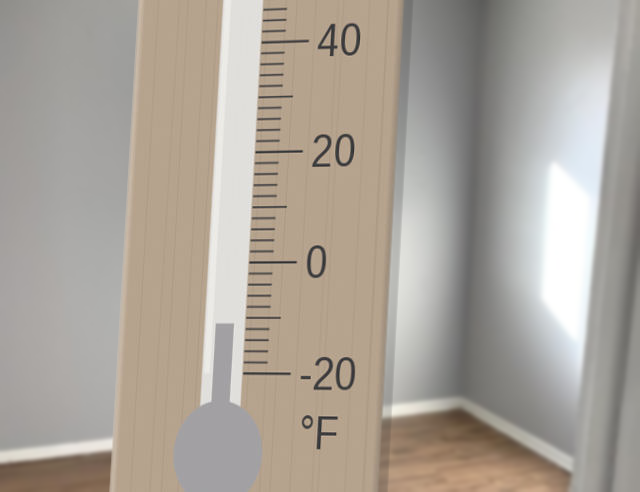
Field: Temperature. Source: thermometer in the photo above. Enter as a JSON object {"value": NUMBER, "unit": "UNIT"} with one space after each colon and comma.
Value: {"value": -11, "unit": "°F"}
